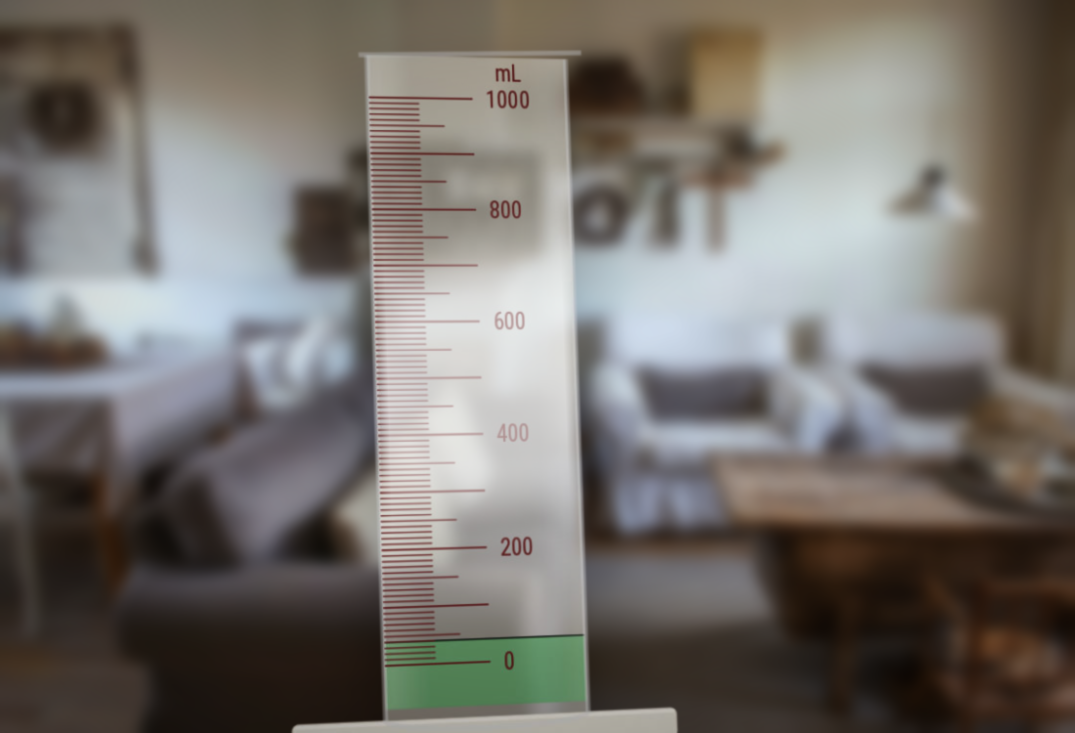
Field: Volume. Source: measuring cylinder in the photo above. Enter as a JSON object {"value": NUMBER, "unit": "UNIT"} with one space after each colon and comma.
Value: {"value": 40, "unit": "mL"}
